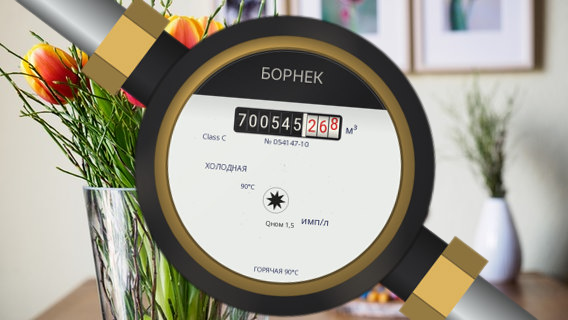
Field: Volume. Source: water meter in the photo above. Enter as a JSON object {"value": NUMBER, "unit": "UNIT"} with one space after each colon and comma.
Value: {"value": 700545.268, "unit": "m³"}
